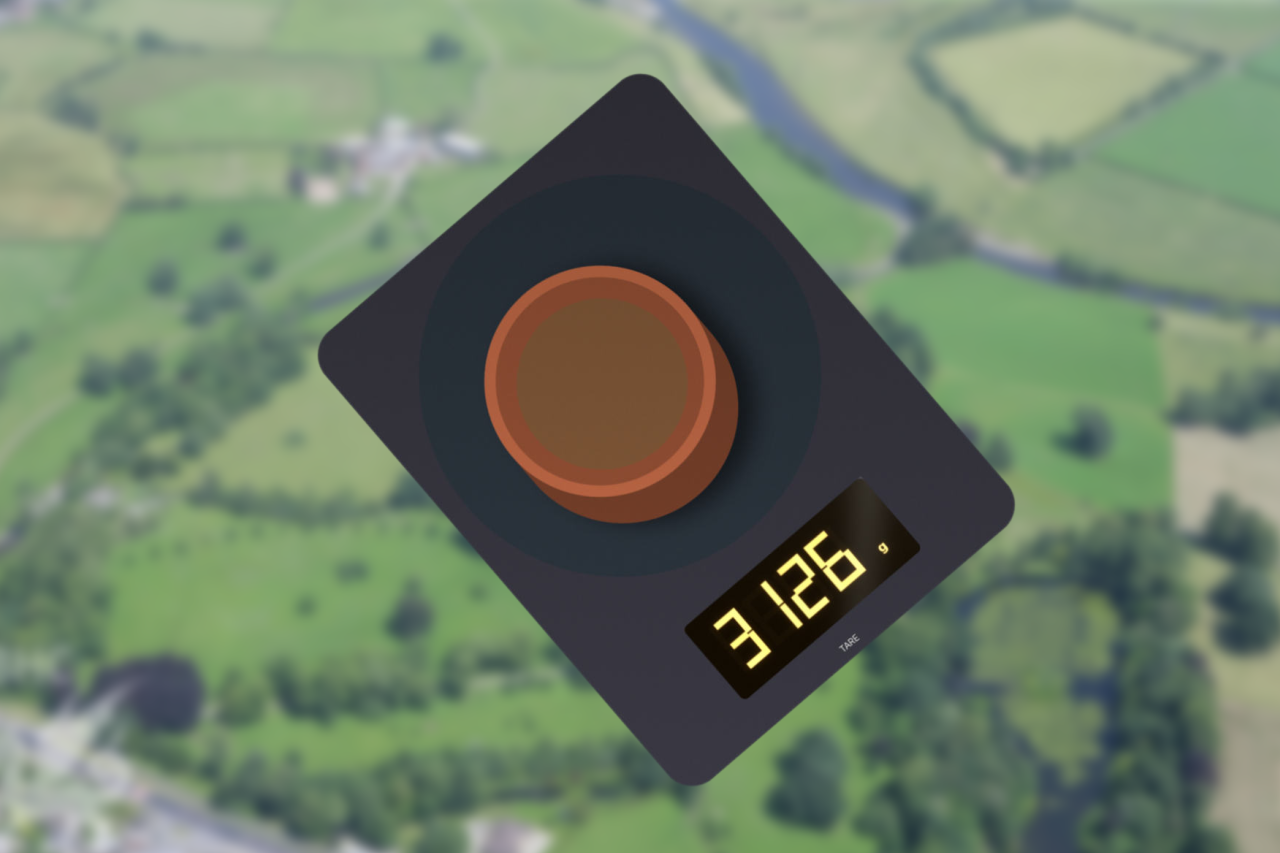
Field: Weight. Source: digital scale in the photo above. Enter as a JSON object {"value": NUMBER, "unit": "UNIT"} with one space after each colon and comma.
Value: {"value": 3126, "unit": "g"}
